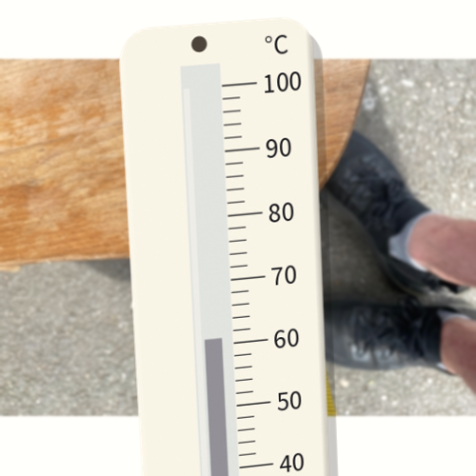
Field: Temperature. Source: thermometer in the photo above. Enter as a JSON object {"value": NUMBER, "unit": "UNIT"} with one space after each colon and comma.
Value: {"value": 61, "unit": "°C"}
